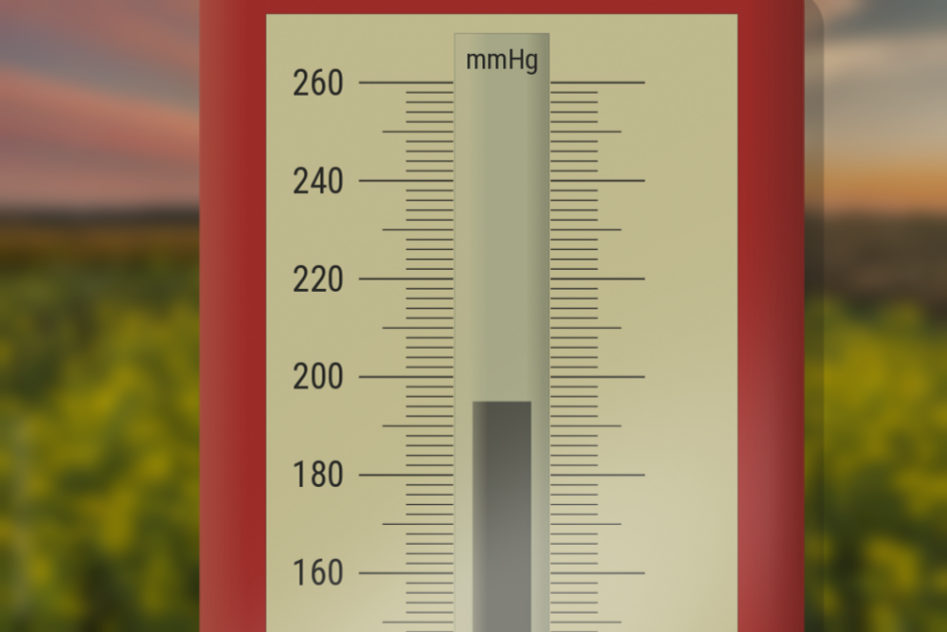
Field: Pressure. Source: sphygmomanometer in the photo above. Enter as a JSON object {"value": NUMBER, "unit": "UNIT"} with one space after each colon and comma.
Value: {"value": 195, "unit": "mmHg"}
